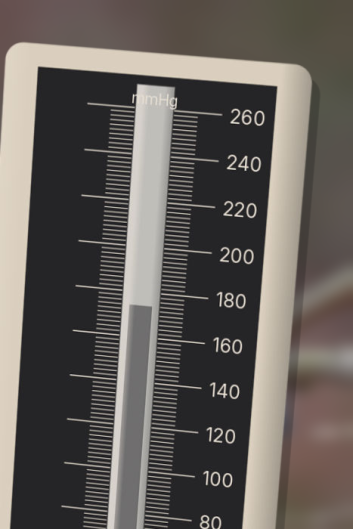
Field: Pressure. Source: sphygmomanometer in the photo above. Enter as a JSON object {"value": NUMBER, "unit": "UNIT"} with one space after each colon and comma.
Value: {"value": 174, "unit": "mmHg"}
